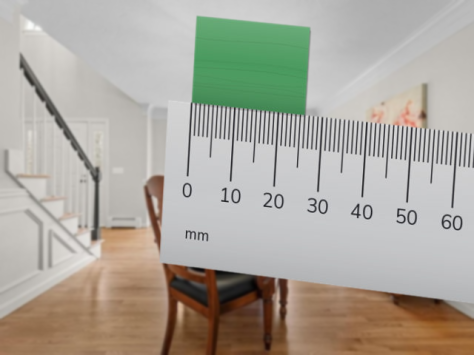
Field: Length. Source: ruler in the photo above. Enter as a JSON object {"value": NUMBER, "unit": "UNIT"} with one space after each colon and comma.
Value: {"value": 26, "unit": "mm"}
